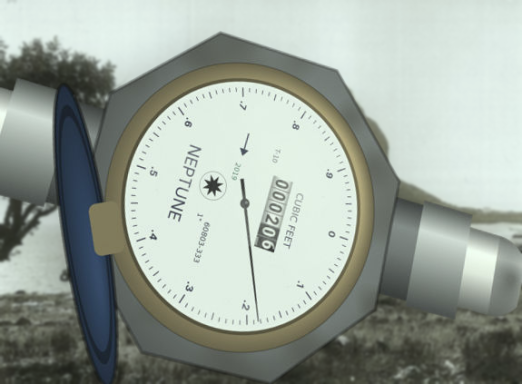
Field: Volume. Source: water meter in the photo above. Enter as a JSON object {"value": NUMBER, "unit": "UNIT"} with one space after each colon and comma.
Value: {"value": 206.18, "unit": "ft³"}
